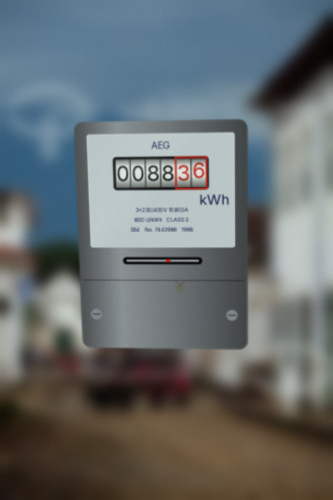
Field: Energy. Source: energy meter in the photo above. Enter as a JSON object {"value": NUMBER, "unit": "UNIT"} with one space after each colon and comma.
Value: {"value": 88.36, "unit": "kWh"}
